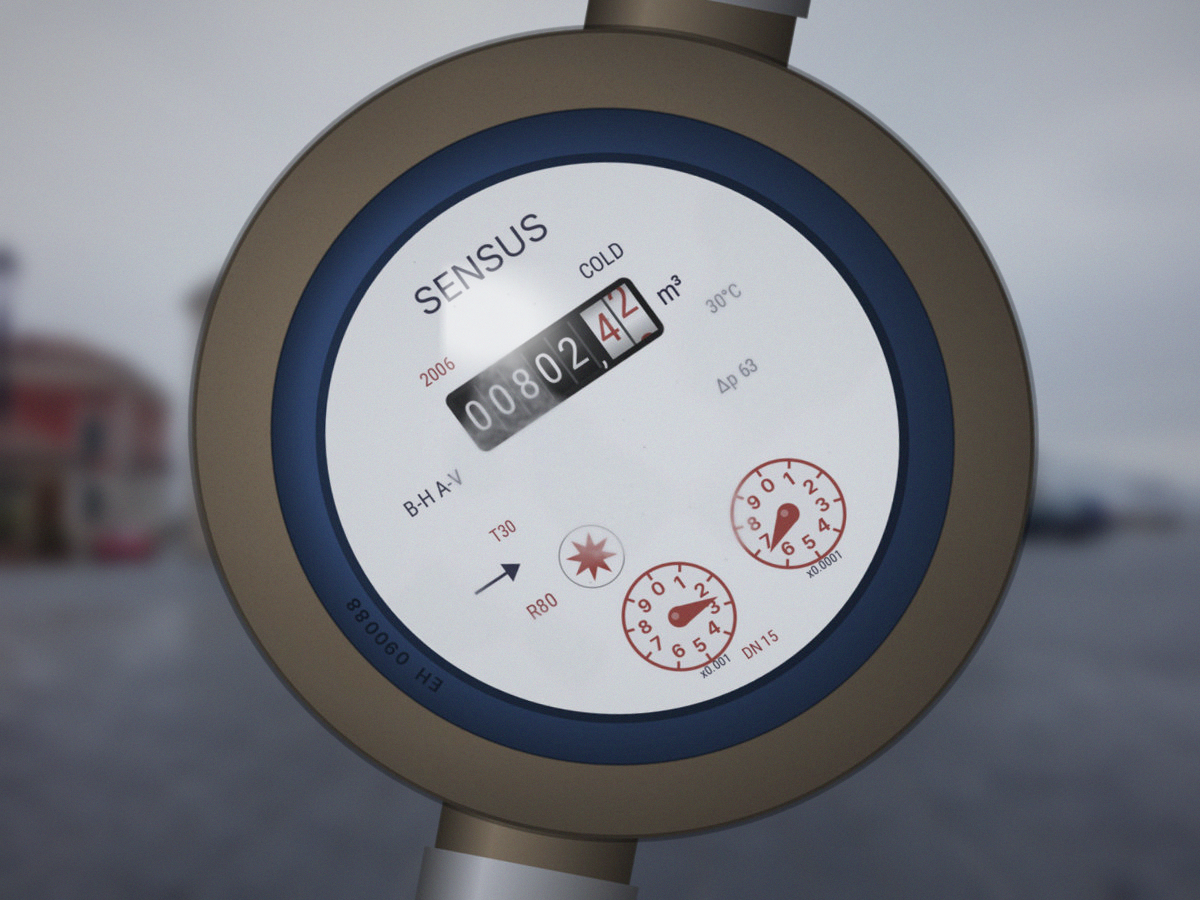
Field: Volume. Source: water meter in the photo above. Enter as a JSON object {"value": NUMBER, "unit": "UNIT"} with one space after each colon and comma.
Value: {"value": 802.4226, "unit": "m³"}
